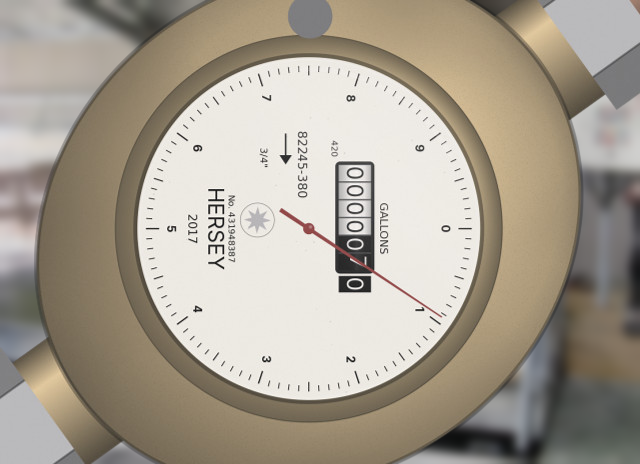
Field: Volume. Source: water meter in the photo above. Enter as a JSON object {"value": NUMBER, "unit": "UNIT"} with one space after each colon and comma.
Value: {"value": 70.9, "unit": "gal"}
